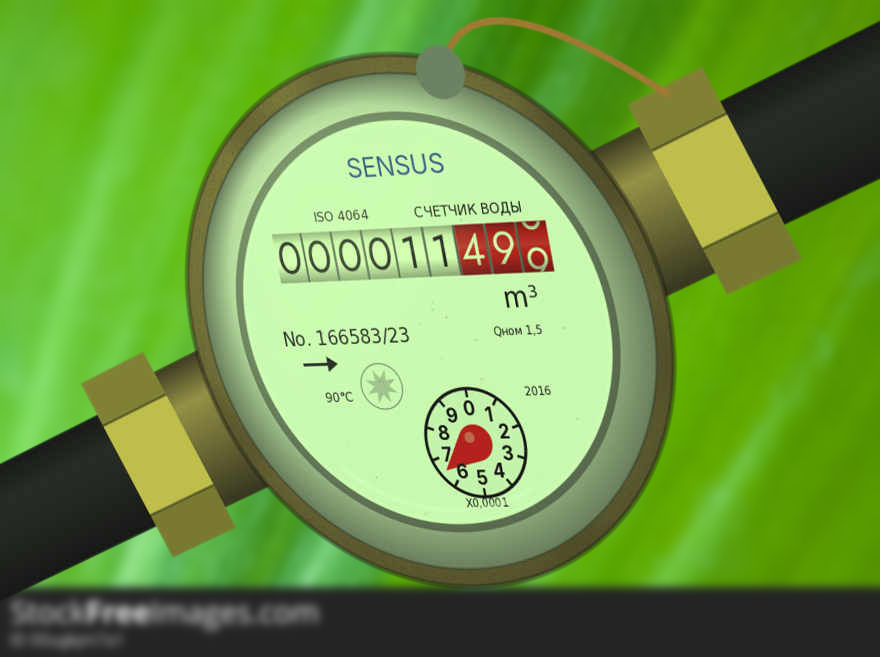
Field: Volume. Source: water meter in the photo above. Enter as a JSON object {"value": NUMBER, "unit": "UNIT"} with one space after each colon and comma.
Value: {"value": 11.4986, "unit": "m³"}
